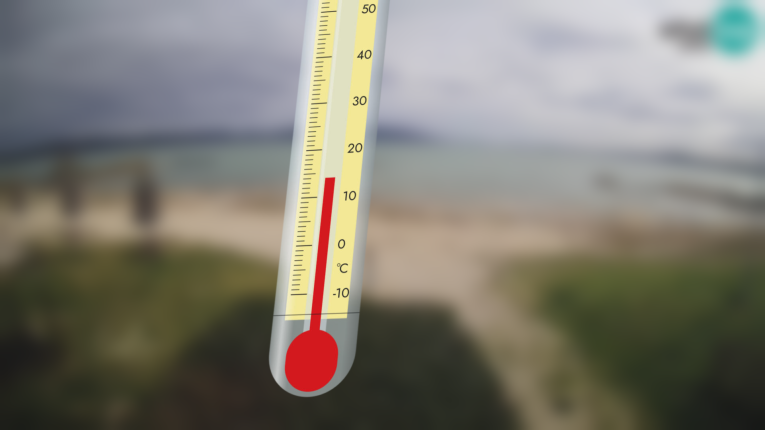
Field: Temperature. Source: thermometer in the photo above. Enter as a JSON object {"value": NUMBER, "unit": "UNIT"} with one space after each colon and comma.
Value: {"value": 14, "unit": "°C"}
